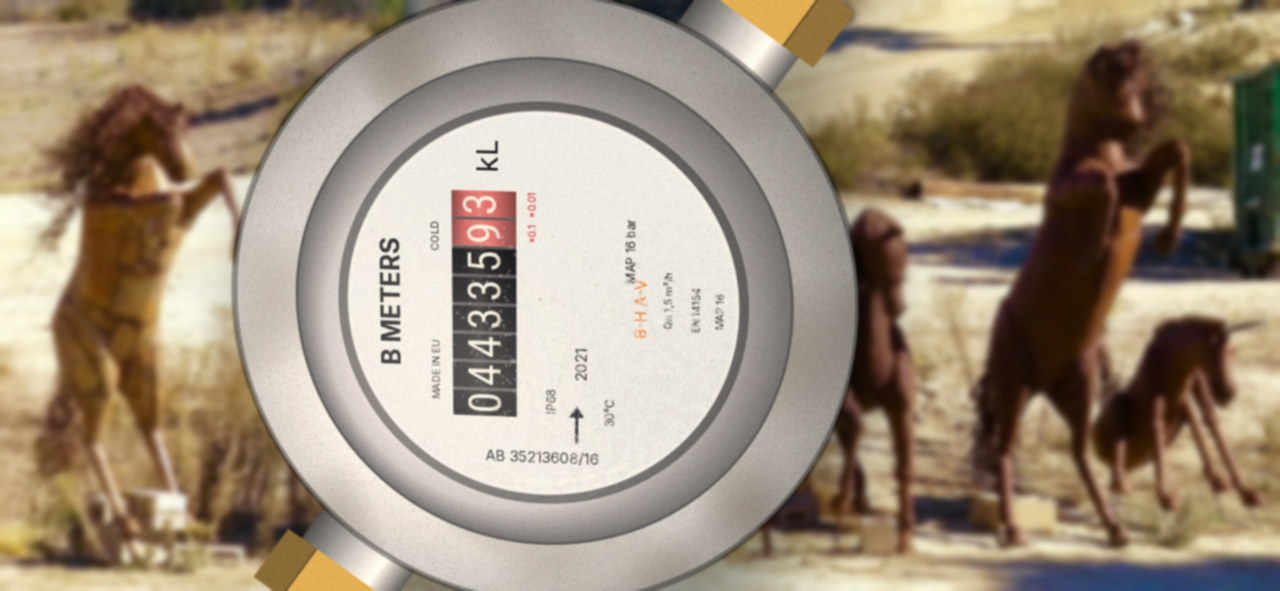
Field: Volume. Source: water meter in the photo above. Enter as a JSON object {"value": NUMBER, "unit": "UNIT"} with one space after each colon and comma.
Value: {"value": 44335.93, "unit": "kL"}
